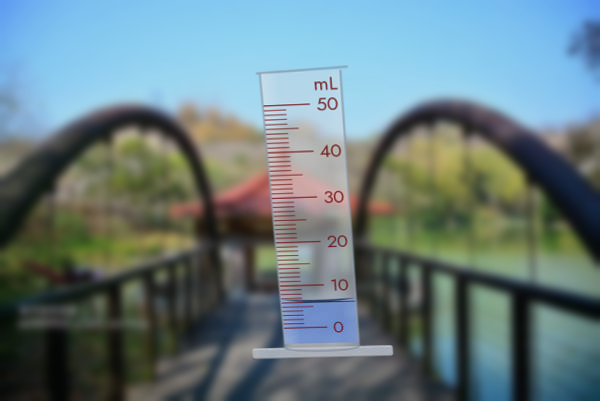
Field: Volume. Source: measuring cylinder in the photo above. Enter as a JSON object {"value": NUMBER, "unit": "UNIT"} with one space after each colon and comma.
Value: {"value": 6, "unit": "mL"}
